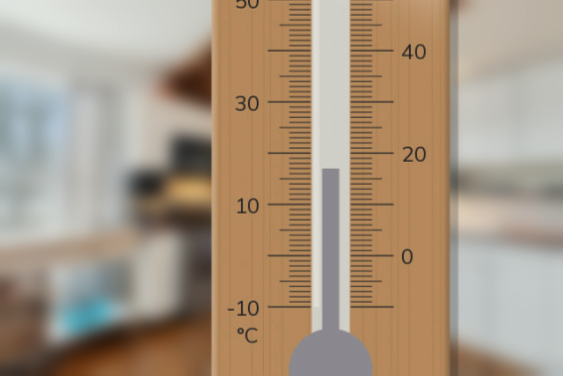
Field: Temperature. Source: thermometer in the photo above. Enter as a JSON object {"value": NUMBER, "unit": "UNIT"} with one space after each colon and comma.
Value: {"value": 17, "unit": "°C"}
